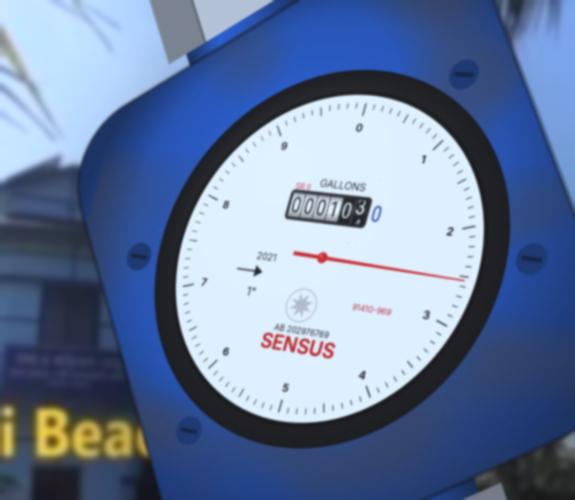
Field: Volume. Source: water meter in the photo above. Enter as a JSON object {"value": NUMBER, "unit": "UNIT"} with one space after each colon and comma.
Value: {"value": 1032.5, "unit": "gal"}
